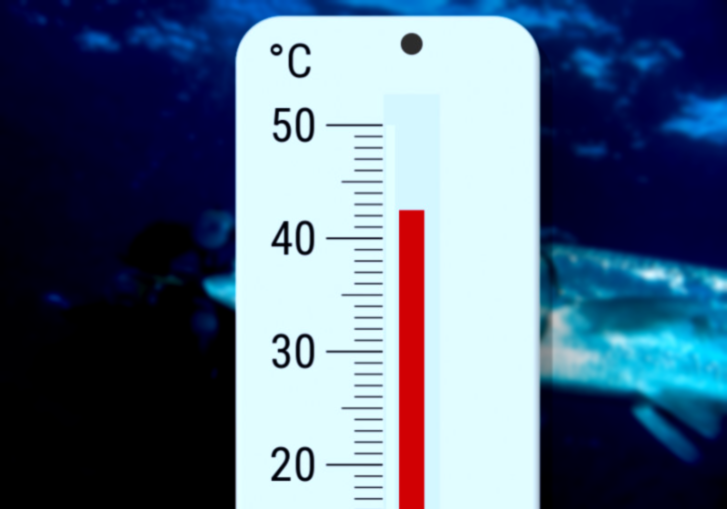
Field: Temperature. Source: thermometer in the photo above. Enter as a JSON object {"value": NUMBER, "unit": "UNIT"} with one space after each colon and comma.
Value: {"value": 42.5, "unit": "°C"}
